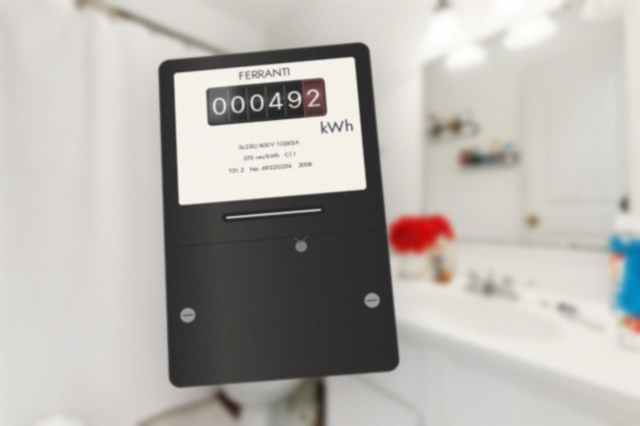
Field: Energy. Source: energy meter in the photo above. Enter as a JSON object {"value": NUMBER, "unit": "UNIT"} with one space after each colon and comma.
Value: {"value": 49.2, "unit": "kWh"}
